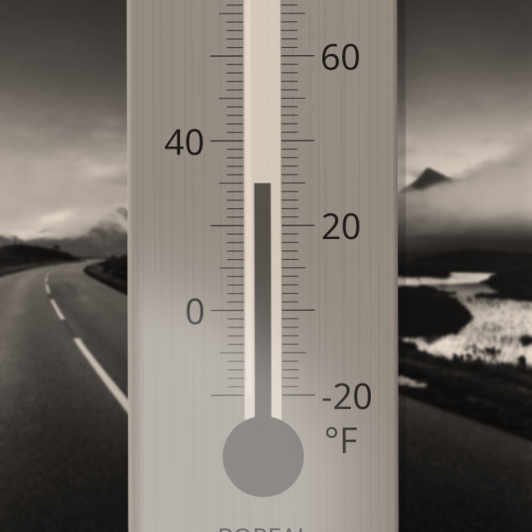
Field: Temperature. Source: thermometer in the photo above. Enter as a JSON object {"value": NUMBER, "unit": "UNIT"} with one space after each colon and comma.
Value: {"value": 30, "unit": "°F"}
